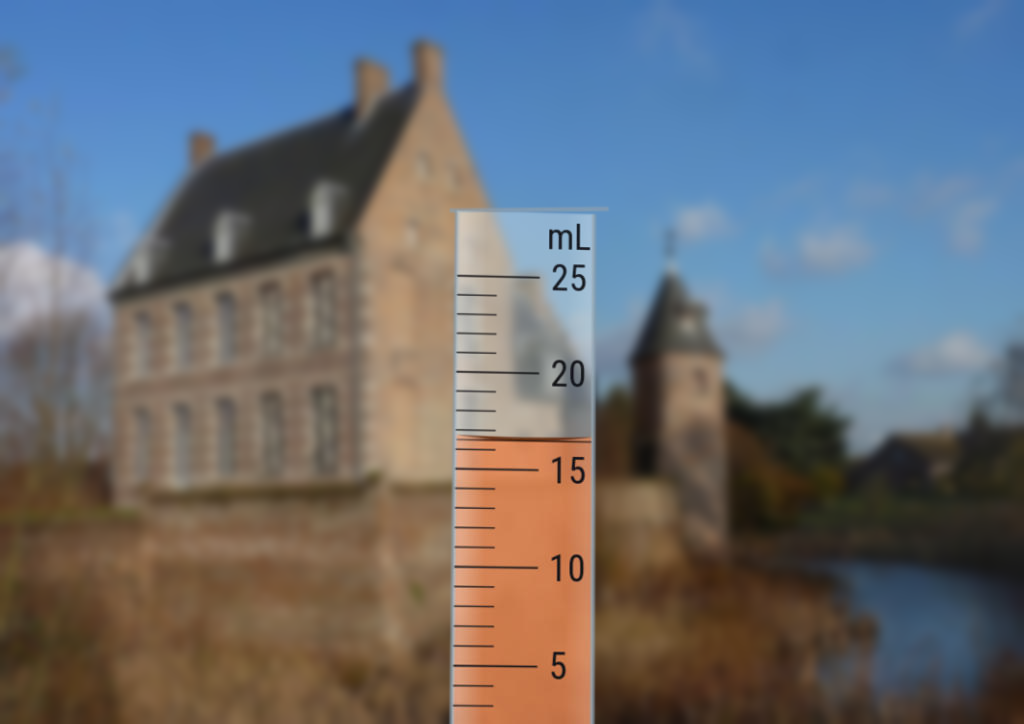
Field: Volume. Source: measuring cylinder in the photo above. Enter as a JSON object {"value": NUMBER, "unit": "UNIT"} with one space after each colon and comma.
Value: {"value": 16.5, "unit": "mL"}
